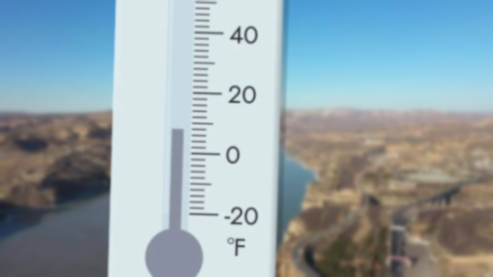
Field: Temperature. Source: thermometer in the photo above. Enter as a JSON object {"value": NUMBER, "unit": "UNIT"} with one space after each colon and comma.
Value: {"value": 8, "unit": "°F"}
